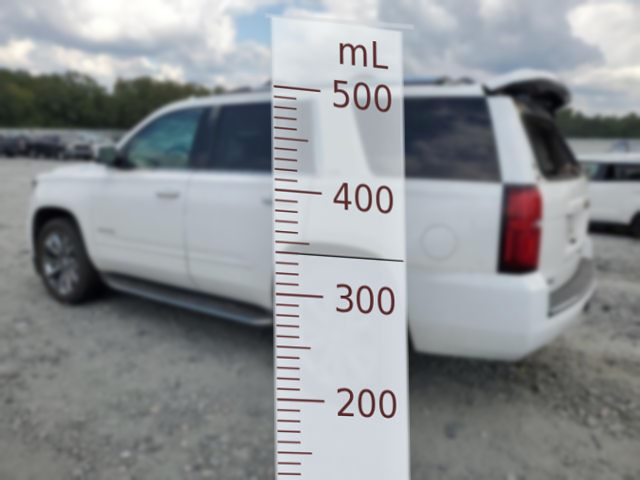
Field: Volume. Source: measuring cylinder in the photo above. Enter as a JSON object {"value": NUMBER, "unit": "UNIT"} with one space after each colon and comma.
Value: {"value": 340, "unit": "mL"}
